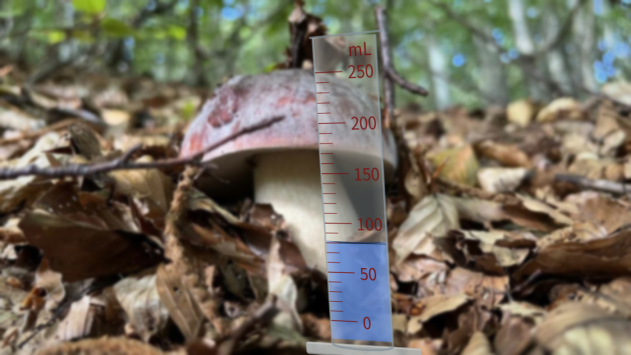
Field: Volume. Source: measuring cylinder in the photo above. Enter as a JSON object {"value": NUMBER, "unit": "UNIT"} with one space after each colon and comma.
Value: {"value": 80, "unit": "mL"}
